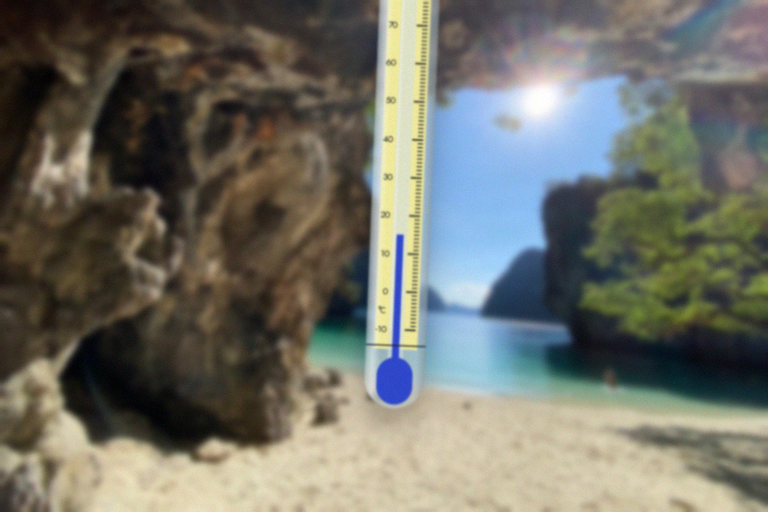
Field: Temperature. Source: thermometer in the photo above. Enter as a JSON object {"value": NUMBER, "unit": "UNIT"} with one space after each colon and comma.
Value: {"value": 15, "unit": "°C"}
